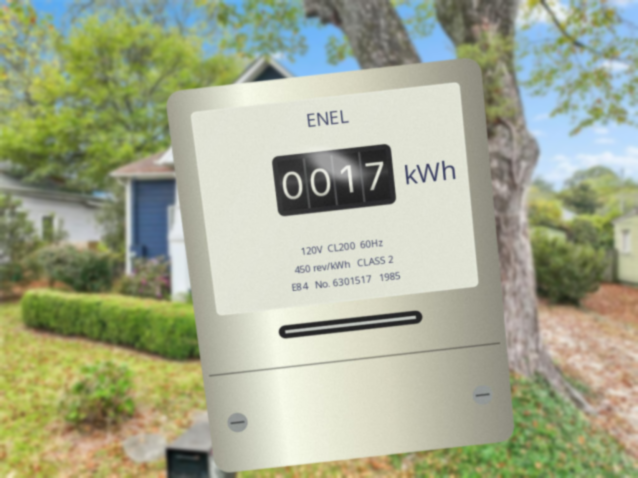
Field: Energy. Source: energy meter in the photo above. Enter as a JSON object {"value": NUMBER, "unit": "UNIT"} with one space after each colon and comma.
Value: {"value": 17, "unit": "kWh"}
